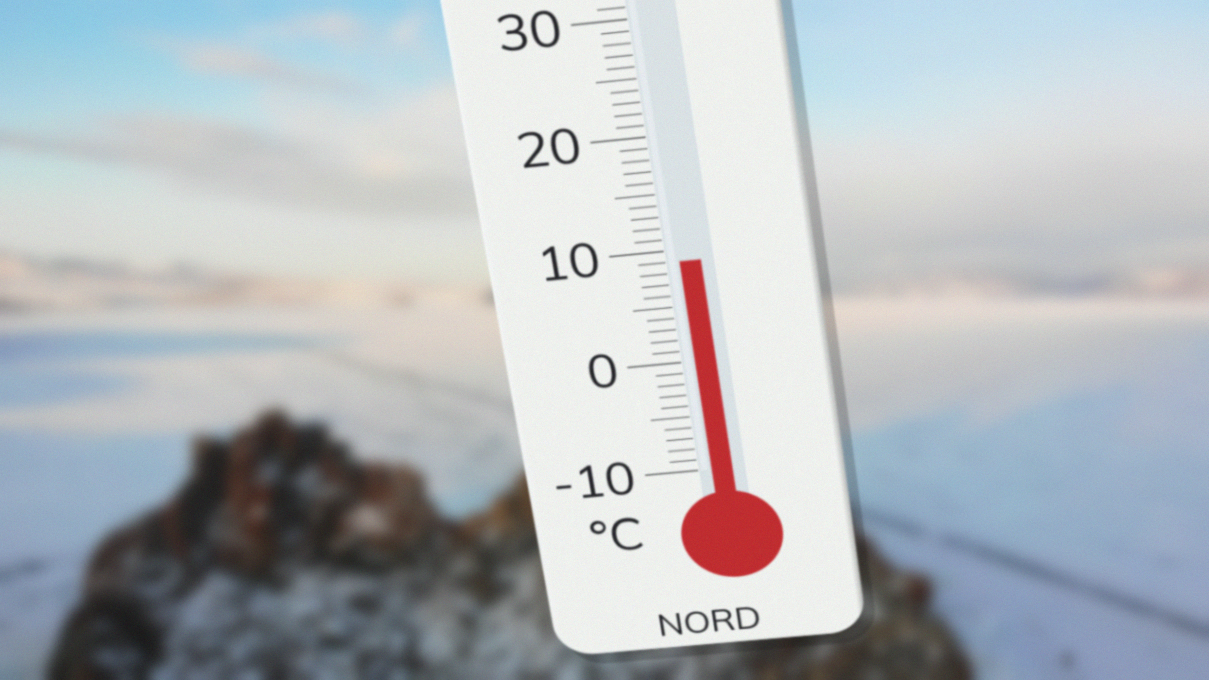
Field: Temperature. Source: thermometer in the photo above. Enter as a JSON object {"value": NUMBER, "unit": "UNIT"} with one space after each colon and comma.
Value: {"value": 9, "unit": "°C"}
